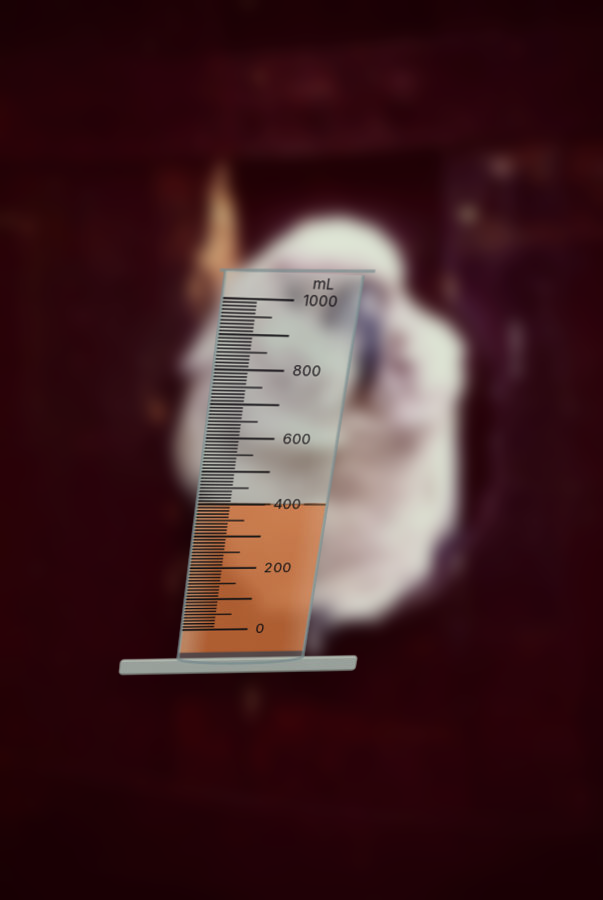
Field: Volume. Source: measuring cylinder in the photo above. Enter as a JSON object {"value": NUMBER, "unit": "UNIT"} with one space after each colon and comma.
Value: {"value": 400, "unit": "mL"}
